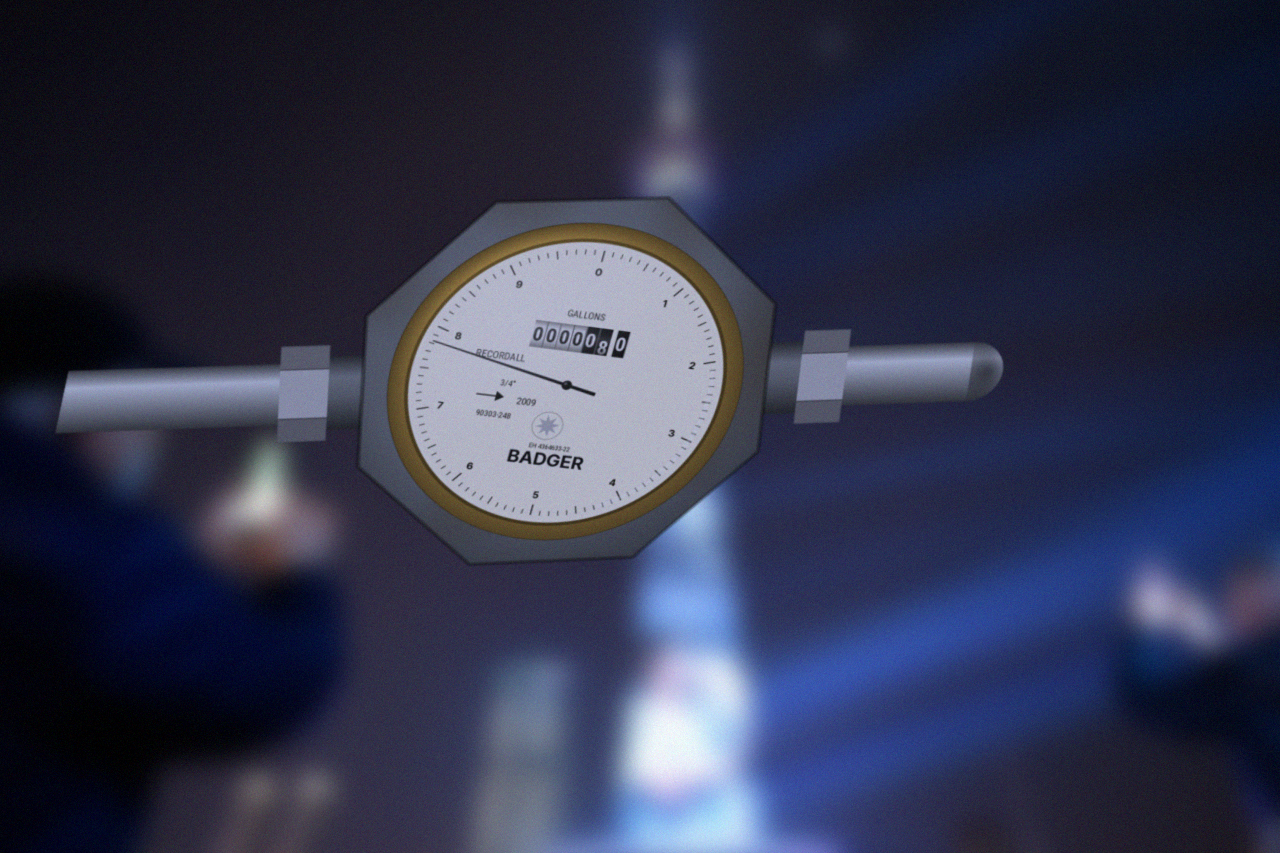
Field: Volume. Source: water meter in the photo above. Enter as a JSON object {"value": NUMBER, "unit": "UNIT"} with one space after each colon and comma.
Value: {"value": 77.8, "unit": "gal"}
